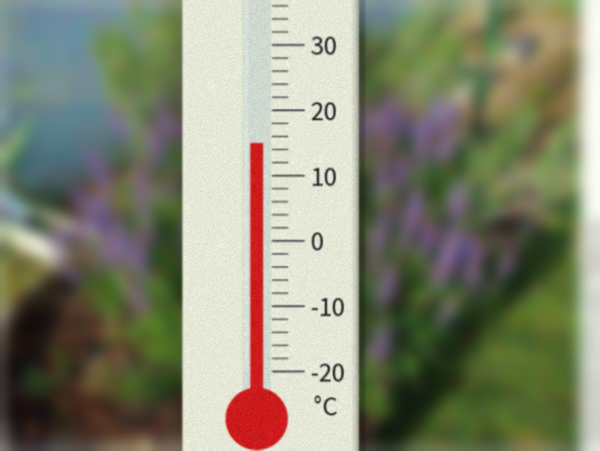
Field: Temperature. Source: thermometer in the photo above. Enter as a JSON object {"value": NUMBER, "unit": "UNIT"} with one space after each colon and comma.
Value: {"value": 15, "unit": "°C"}
